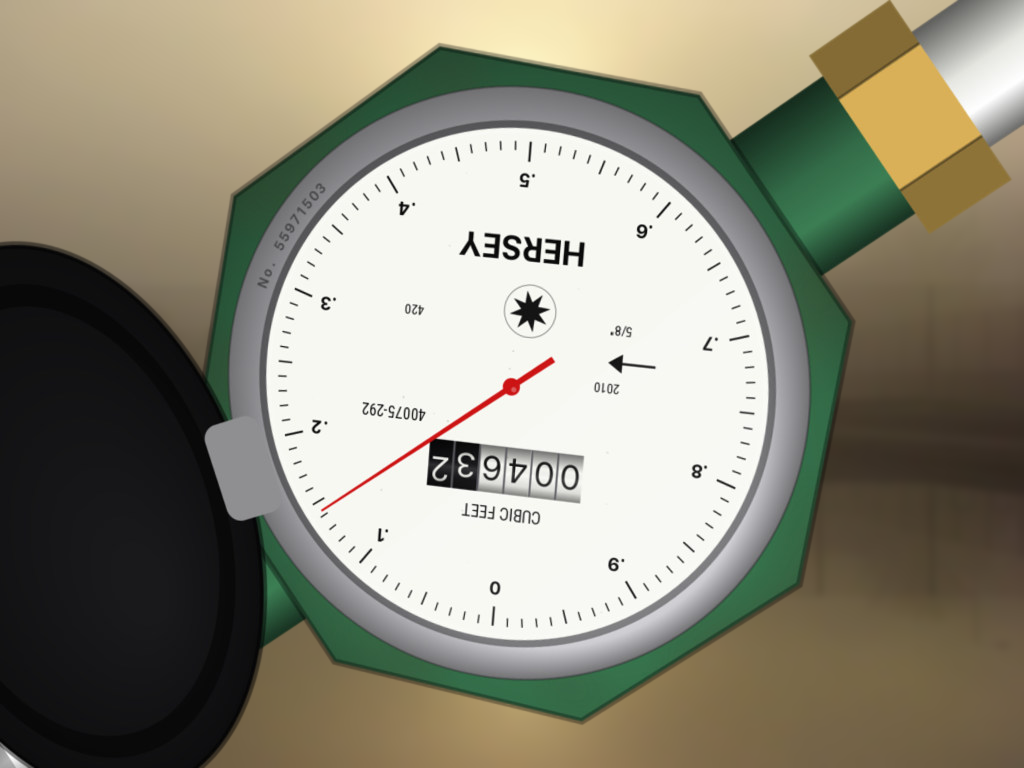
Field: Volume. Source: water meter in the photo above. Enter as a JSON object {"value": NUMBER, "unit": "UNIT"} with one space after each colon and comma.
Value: {"value": 4632.14, "unit": "ft³"}
